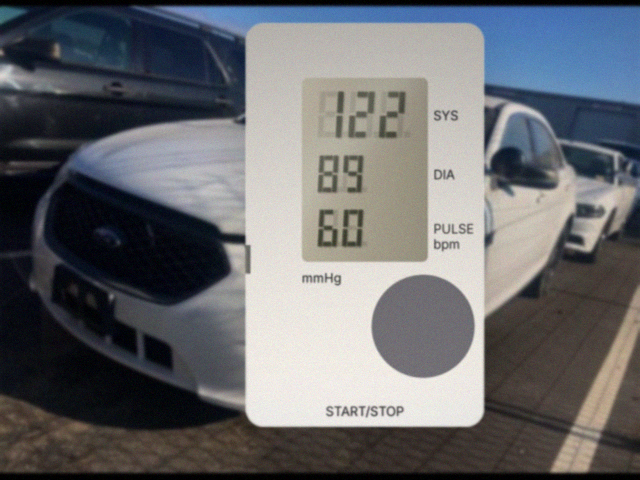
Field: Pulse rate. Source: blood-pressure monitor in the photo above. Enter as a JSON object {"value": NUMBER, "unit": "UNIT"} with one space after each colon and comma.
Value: {"value": 60, "unit": "bpm"}
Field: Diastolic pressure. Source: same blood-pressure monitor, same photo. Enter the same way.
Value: {"value": 89, "unit": "mmHg"}
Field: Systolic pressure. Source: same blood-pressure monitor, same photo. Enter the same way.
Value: {"value": 122, "unit": "mmHg"}
